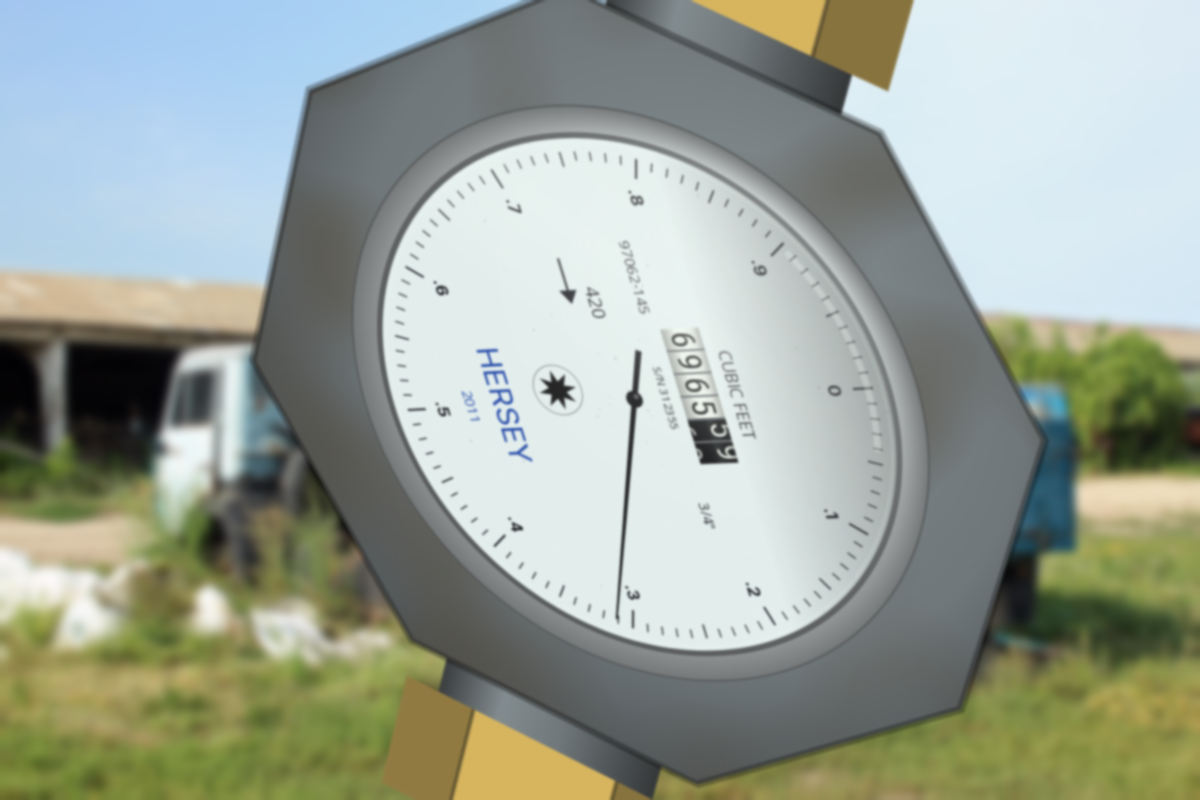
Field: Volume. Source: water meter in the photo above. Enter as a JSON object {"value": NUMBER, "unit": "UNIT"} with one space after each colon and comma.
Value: {"value": 696559.31, "unit": "ft³"}
